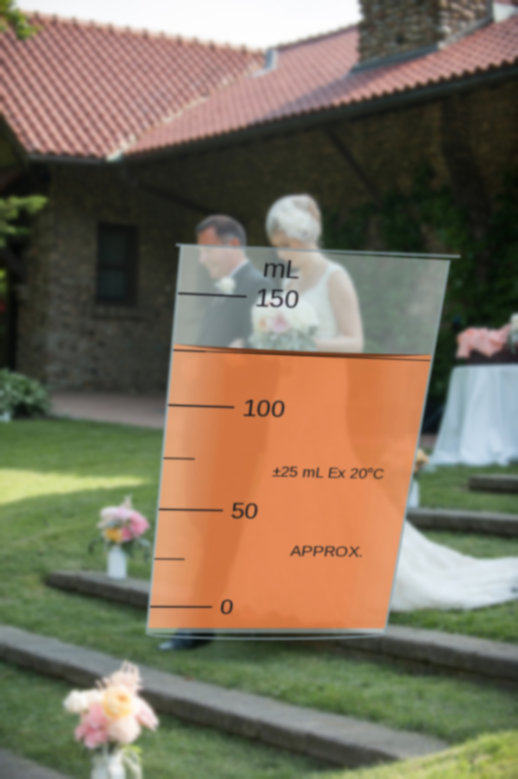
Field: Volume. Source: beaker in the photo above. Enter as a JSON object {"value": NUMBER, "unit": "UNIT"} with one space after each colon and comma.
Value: {"value": 125, "unit": "mL"}
